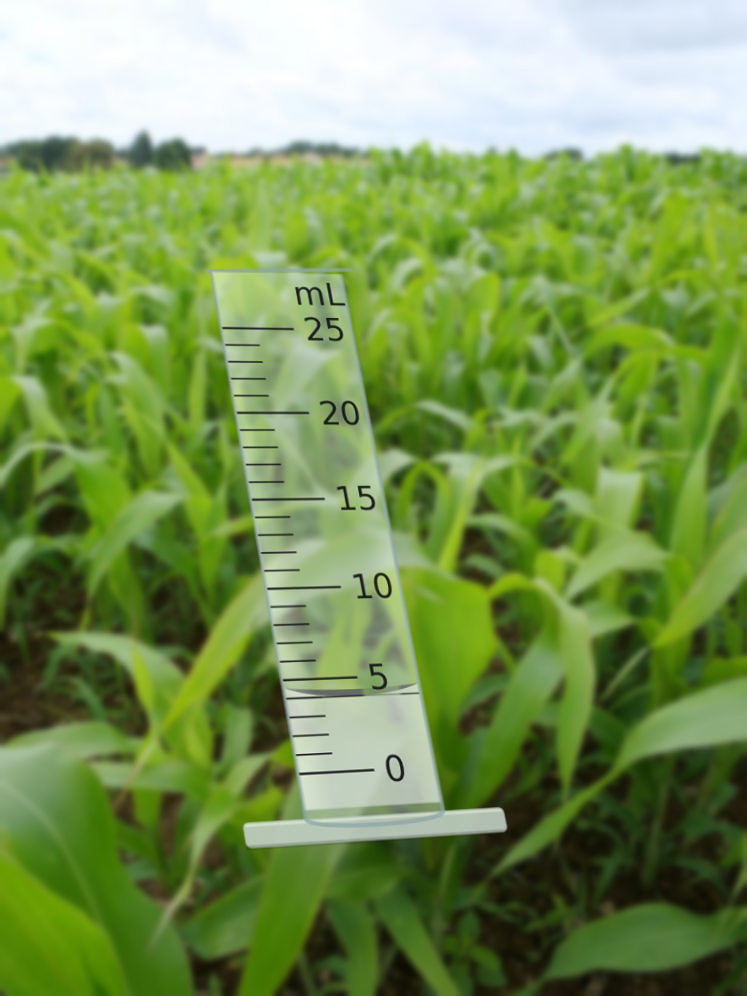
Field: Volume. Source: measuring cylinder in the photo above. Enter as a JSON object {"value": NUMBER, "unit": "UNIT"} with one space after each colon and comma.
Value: {"value": 4, "unit": "mL"}
